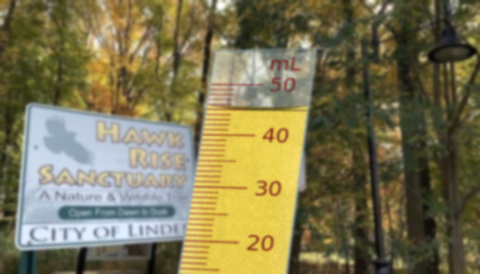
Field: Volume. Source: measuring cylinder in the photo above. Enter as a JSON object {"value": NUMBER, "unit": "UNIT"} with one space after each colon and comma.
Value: {"value": 45, "unit": "mL"}
